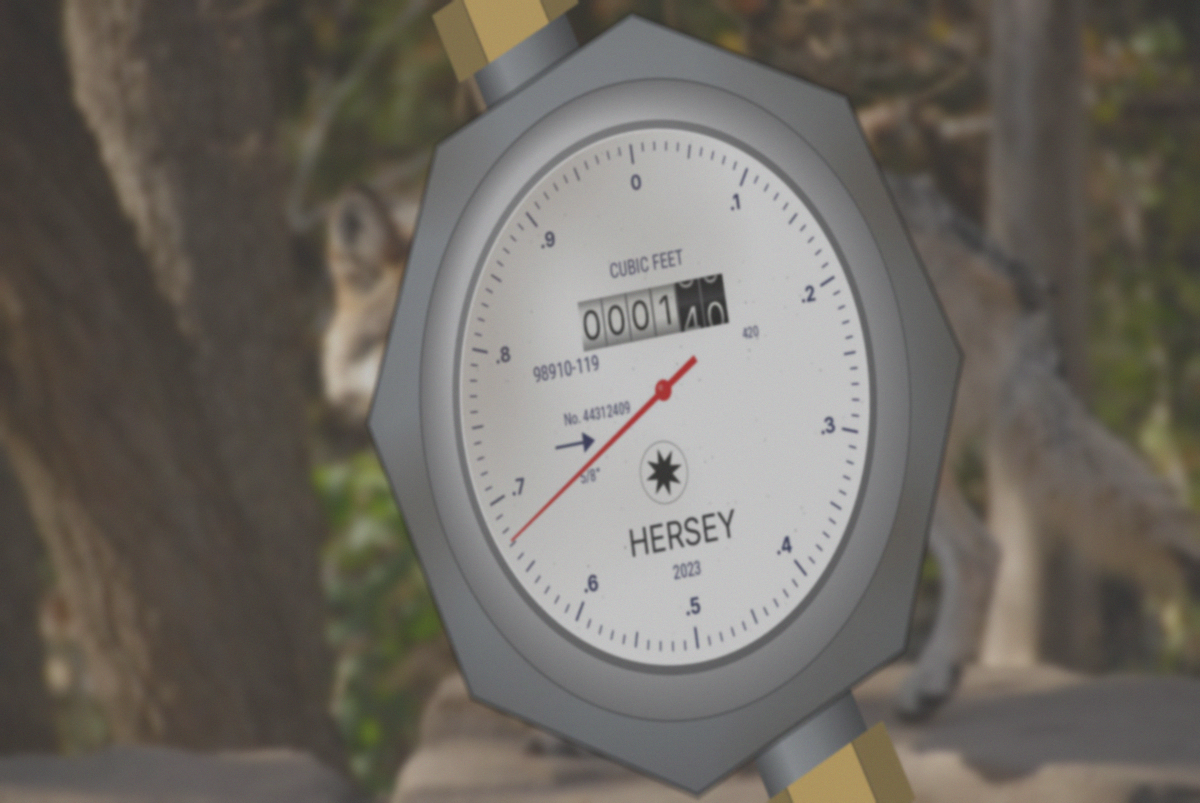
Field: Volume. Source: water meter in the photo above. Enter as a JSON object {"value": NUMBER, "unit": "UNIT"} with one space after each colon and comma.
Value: {"value": 139.67, "unit": "ft³"}
